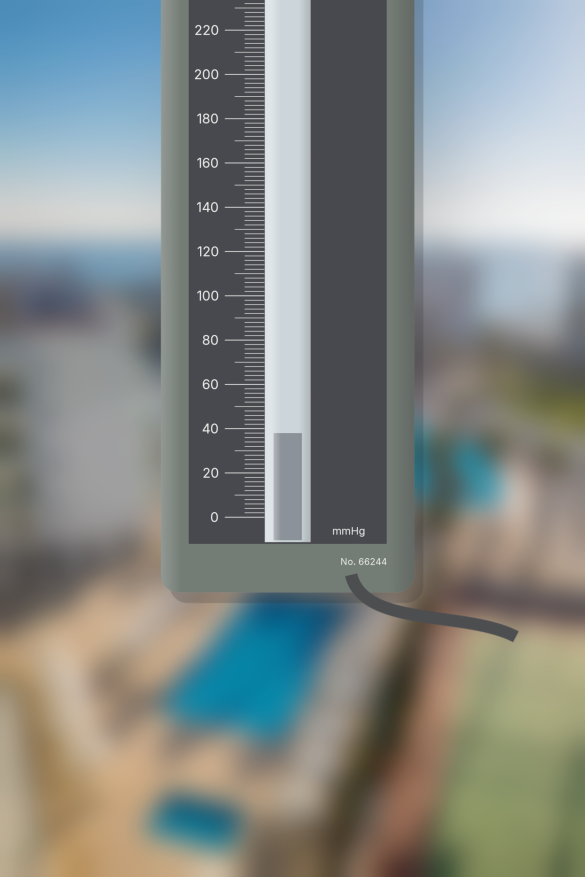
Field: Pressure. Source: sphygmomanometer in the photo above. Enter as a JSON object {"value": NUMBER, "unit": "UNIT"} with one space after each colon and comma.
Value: {"value": 38, "unit": "mmHg"}
